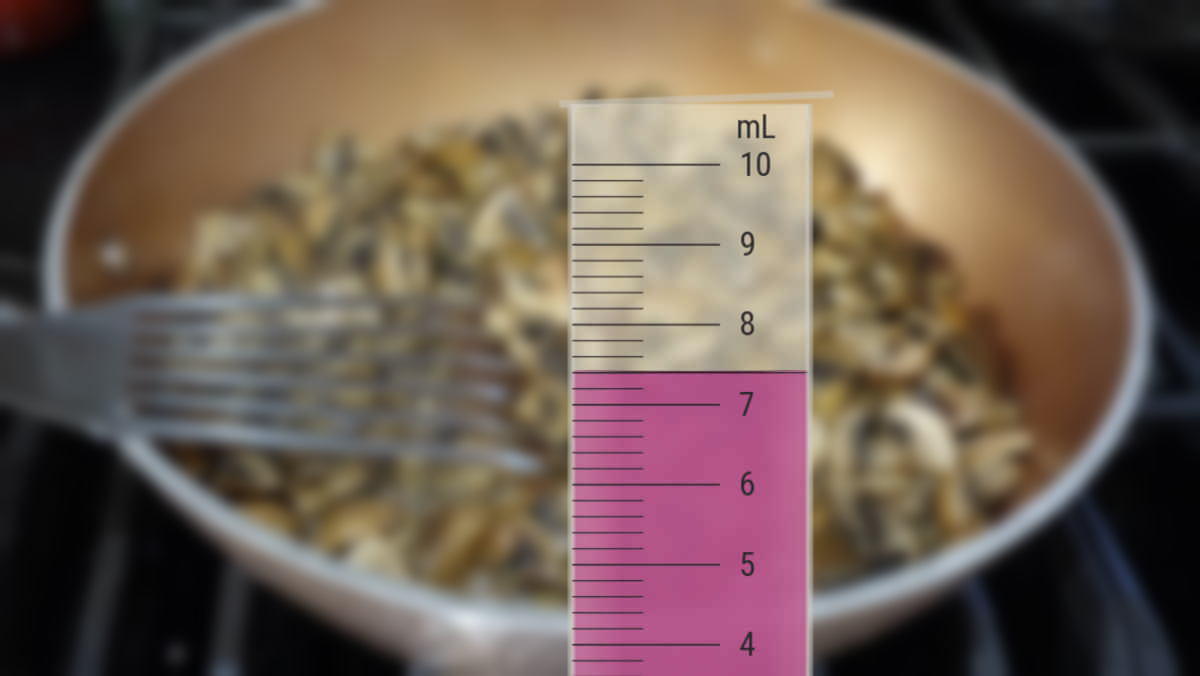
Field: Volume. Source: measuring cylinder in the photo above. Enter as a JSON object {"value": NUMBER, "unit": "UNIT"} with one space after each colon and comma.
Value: {"value": 7.4, "unit": "mL"}
